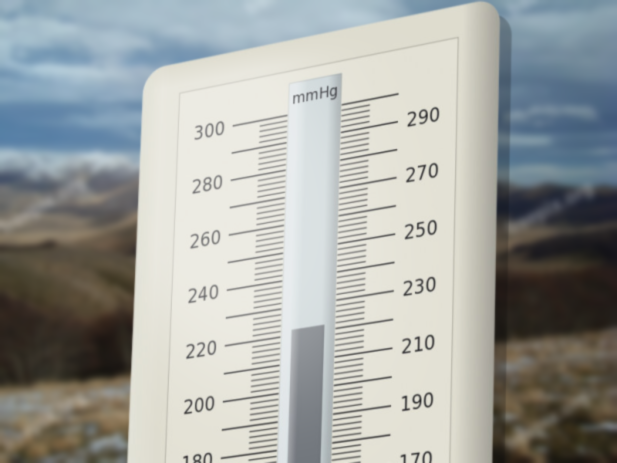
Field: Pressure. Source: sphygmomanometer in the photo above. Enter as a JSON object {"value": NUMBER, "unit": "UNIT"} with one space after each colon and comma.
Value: {"value": 222, "unit": "mmHg"}
